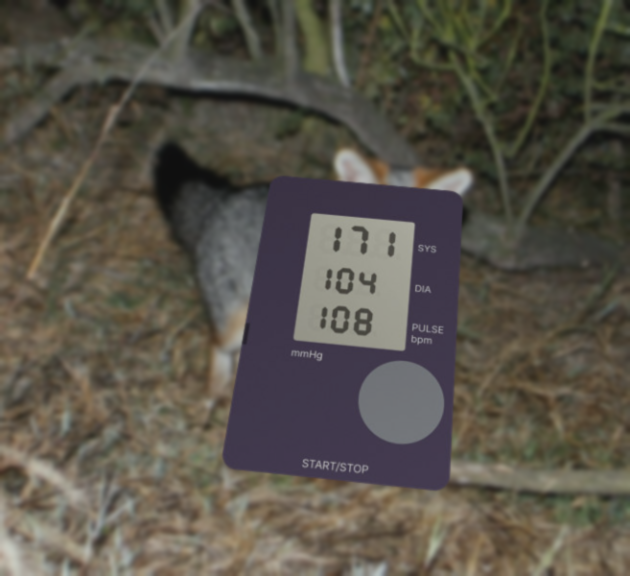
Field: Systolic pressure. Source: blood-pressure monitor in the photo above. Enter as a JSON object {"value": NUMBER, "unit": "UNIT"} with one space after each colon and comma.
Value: {"value": 171, "unit": "mmHg"}
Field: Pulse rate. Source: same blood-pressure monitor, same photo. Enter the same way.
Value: {"value": 108, "unit": "bpm"}
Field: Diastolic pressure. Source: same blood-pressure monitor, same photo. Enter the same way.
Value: {"value": 104, "unit": "mmHg"}
